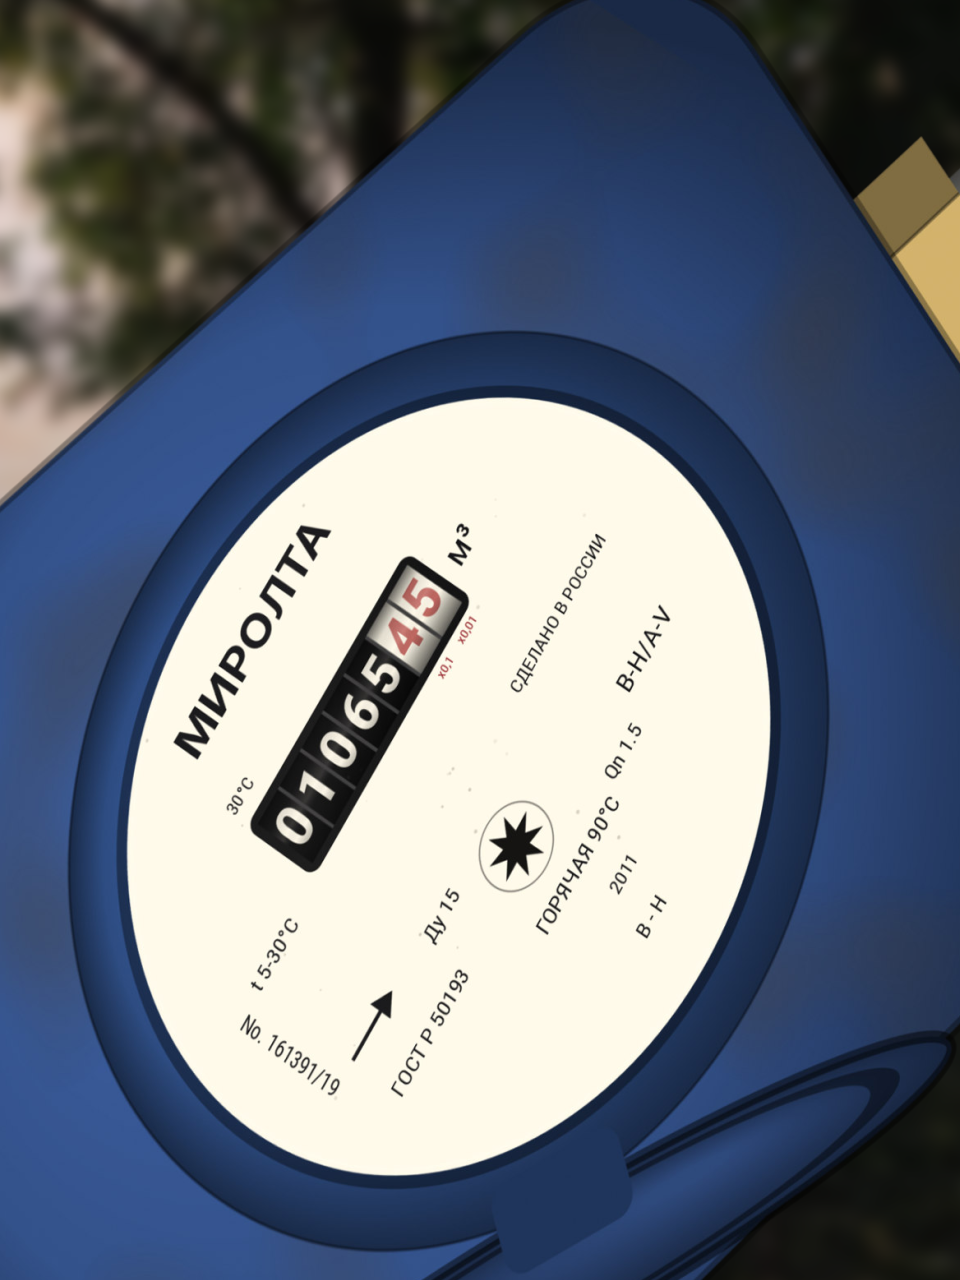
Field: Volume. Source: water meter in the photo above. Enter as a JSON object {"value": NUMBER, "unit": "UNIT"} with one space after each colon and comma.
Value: {"value": 1065.45, "unit": "m³"}
